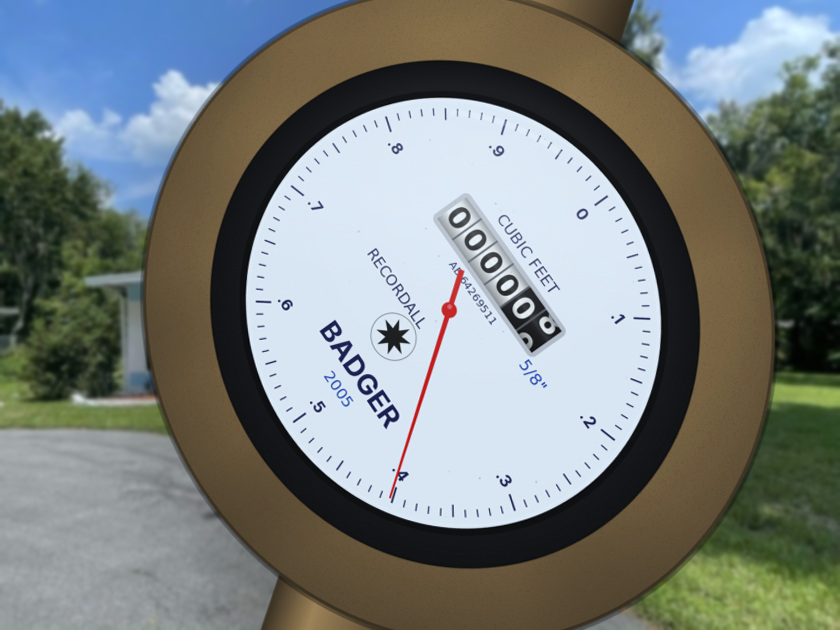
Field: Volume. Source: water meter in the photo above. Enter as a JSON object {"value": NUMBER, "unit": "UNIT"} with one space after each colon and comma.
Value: {"value": 8.40, "unit": "ft³"}
